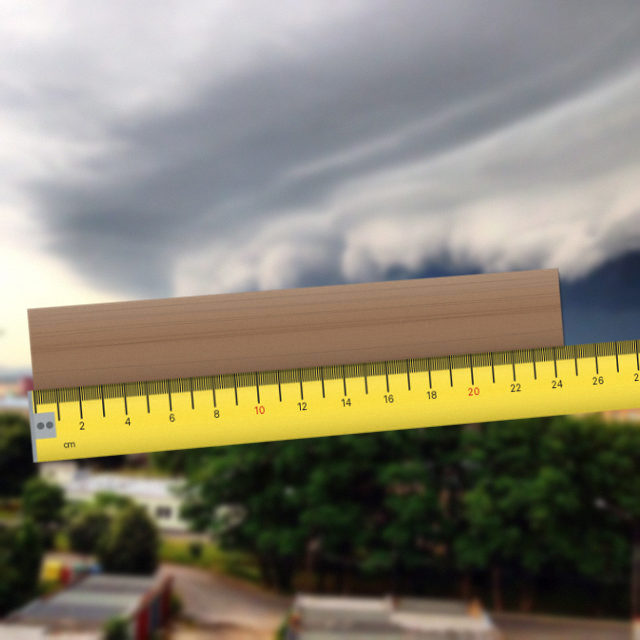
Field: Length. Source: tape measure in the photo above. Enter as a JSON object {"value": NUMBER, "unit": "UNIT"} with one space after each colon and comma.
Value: {"value": 24.5, "unit": "cm"}
